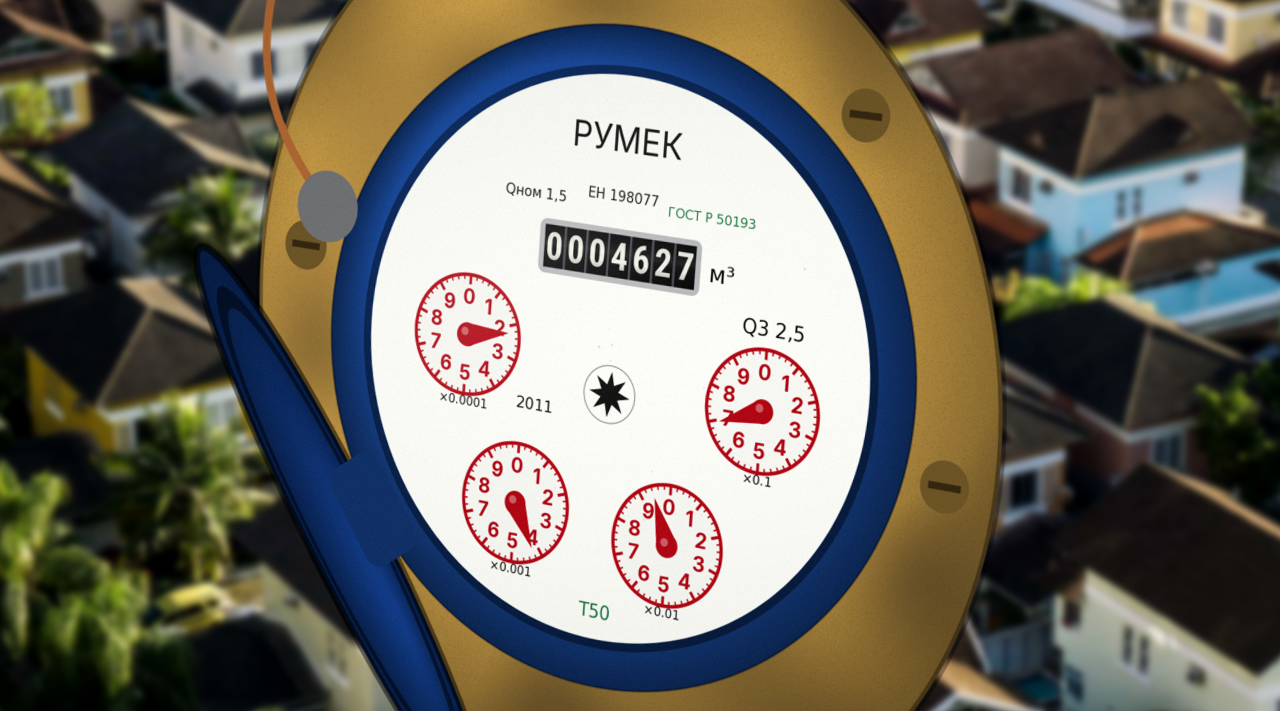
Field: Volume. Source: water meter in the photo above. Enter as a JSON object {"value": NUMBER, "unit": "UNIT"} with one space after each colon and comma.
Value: {"value": 4627.6942, "unit": "m³"}
